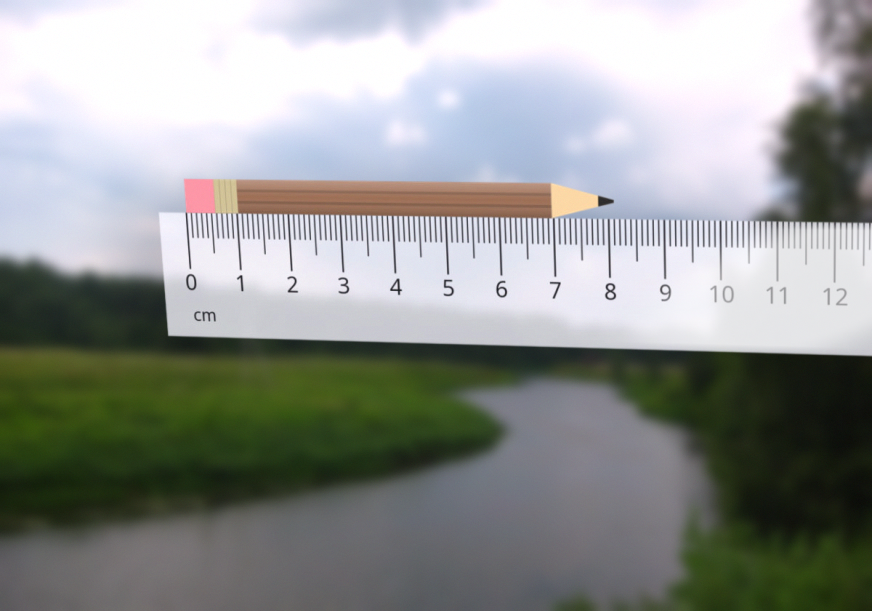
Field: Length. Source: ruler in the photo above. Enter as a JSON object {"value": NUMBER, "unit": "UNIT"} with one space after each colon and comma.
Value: {"value": 8.1, "unit": "cm"}
